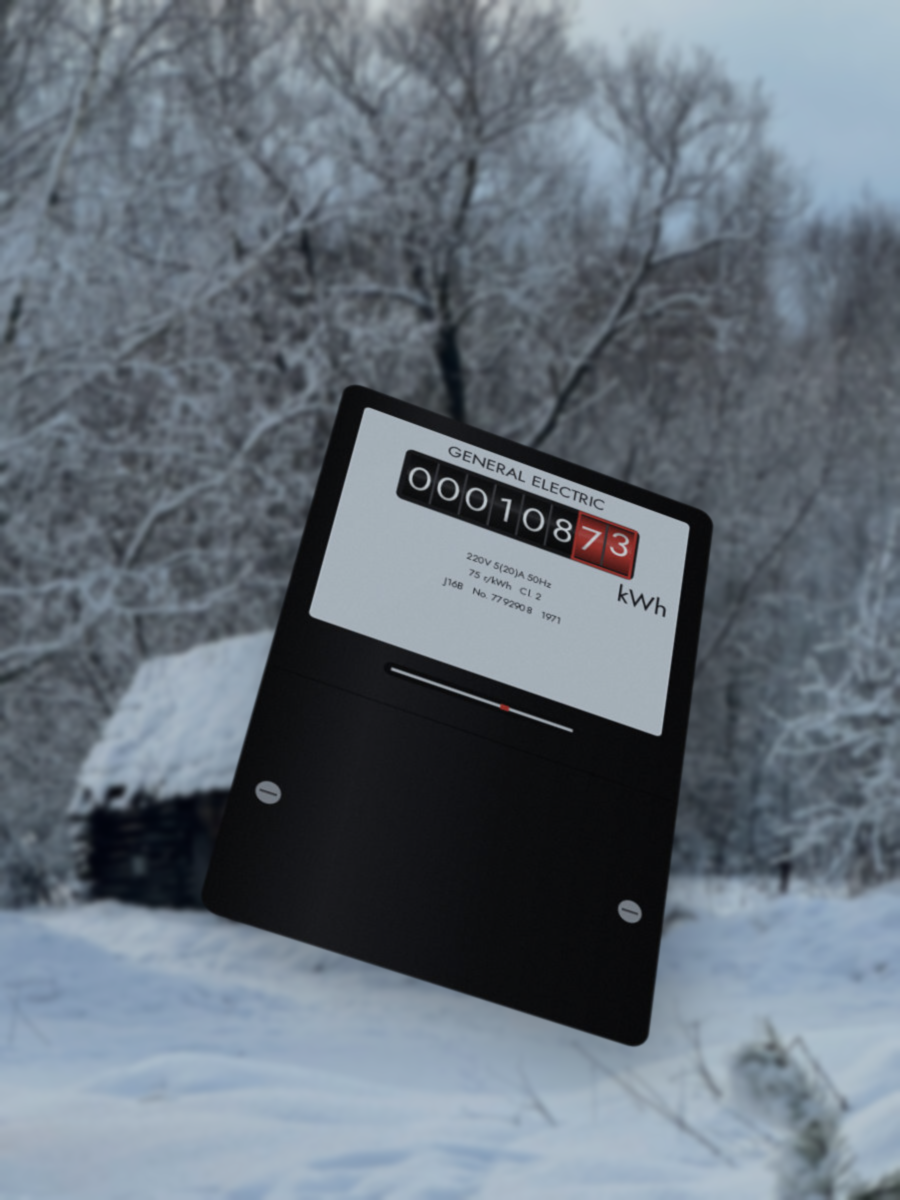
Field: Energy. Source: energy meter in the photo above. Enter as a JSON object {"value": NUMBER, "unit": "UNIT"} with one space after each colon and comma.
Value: {"value": 108.73, "unit": "kWh"}
